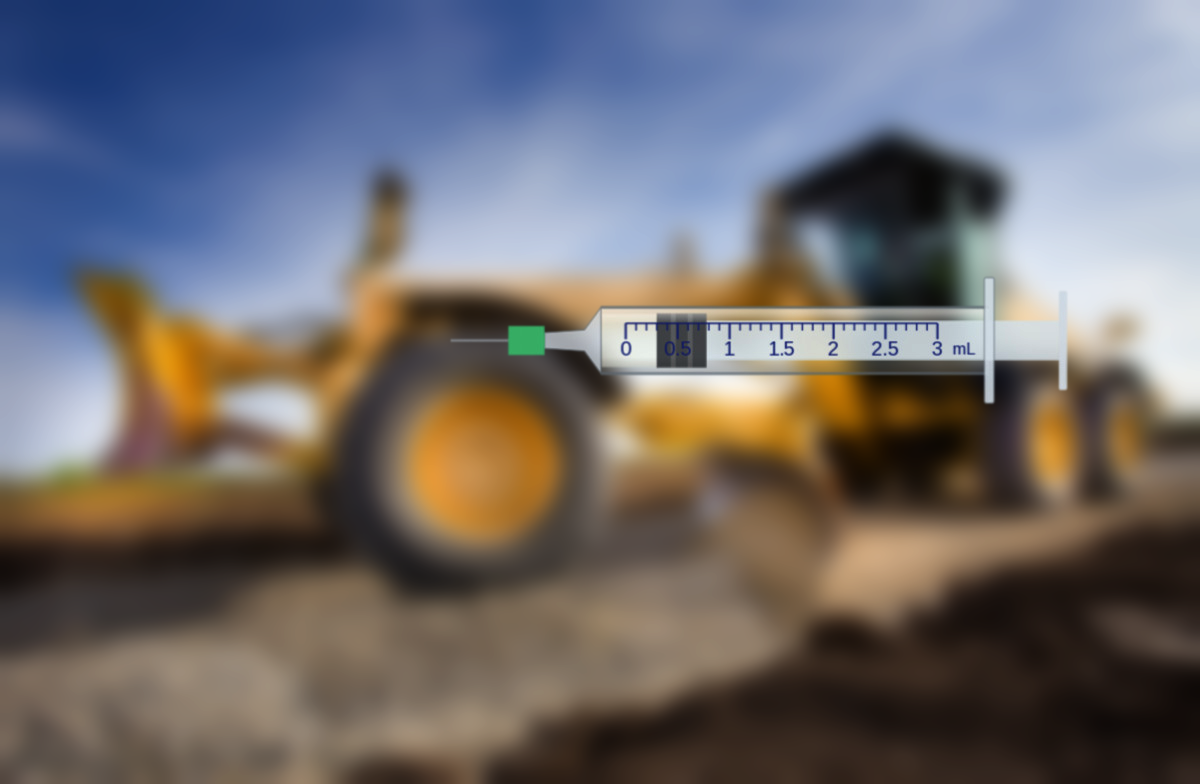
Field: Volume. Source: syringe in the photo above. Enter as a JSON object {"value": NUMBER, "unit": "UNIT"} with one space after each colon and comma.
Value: {"value": 0.3, "unit": "mL"}
